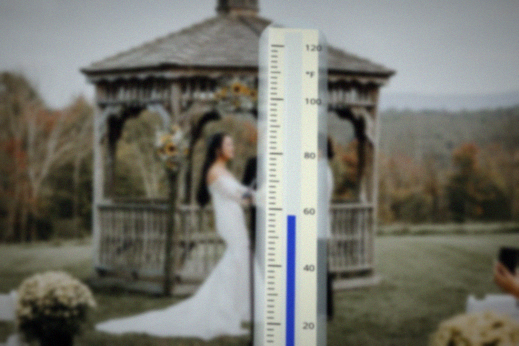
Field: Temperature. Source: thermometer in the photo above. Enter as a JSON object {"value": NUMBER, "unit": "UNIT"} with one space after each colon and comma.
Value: {"value": 58, "unit": "°F"}
